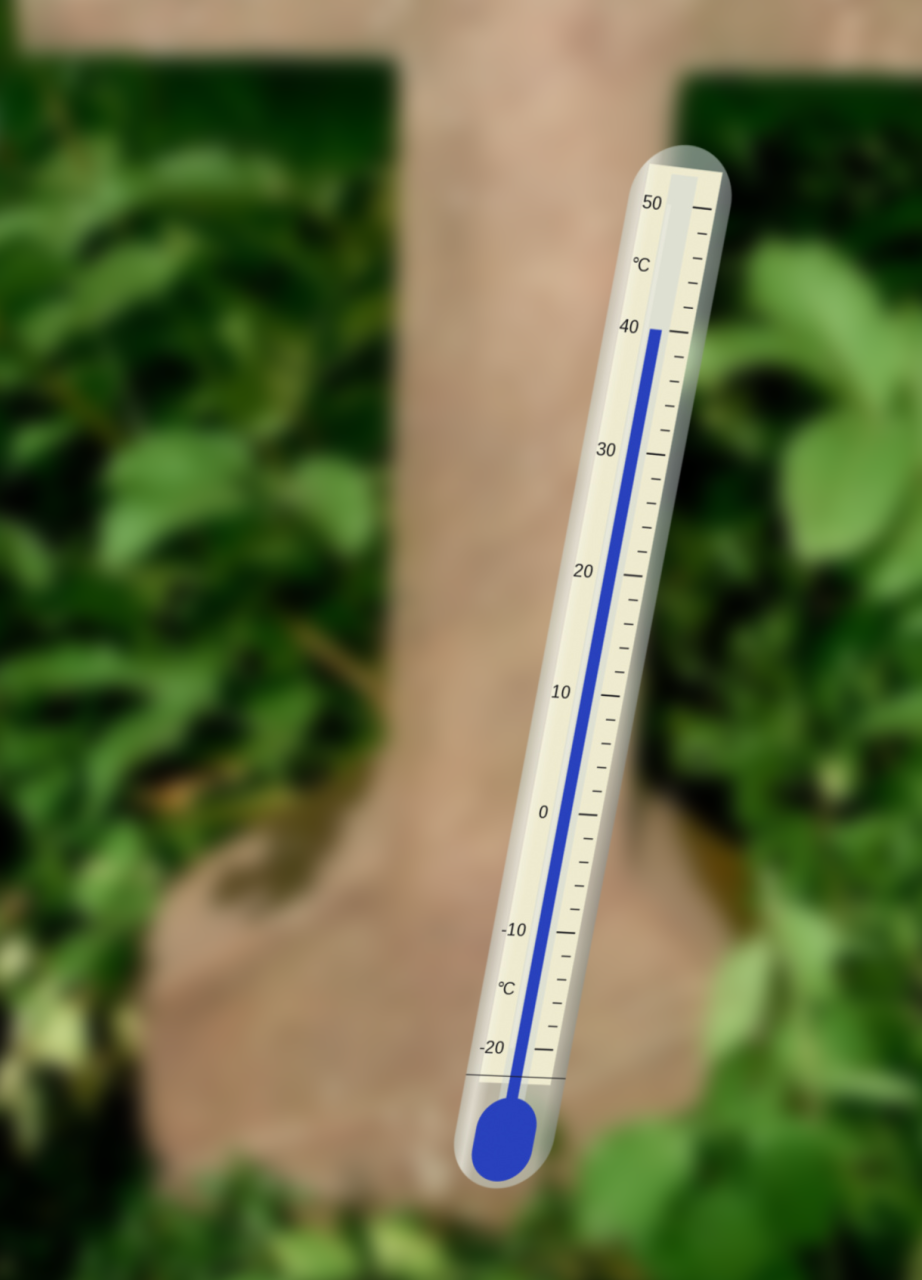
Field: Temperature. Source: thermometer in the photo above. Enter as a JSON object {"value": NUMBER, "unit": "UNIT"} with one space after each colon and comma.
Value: {"value": 40, "unit": "°C"}
